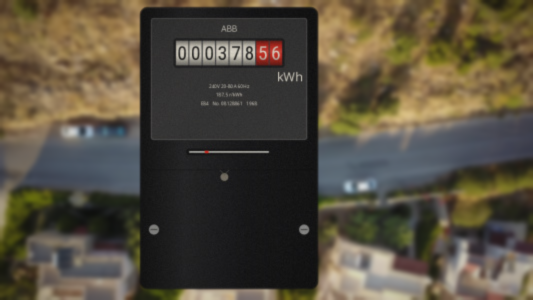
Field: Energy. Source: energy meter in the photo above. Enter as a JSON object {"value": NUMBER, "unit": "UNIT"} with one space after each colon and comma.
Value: {"value": 378.56, "unit": "kWh"}
